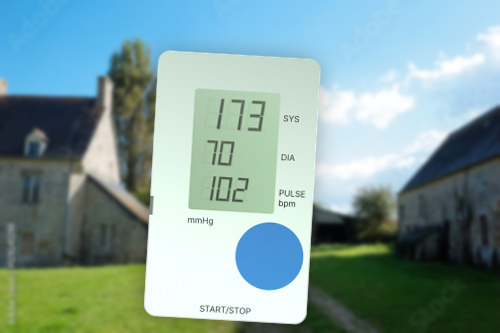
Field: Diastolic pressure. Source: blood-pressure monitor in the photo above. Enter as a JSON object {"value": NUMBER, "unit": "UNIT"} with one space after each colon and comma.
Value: {"value": 70, "unit": "mmHg"}
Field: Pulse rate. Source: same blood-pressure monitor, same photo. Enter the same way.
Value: {"value": 102, "unit": "bpm"}
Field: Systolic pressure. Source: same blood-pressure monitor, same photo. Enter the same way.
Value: {"value": 173, "unit": "mmHg"}
